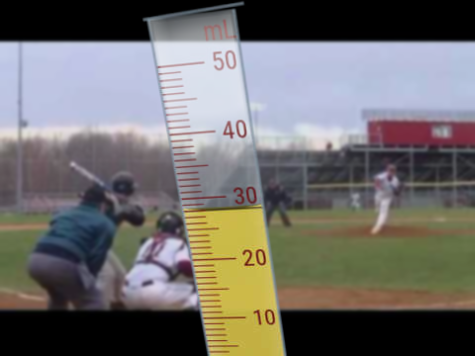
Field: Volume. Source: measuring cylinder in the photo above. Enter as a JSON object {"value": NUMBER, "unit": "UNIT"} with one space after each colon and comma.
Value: {"value": 28, "unit": "mL"}
